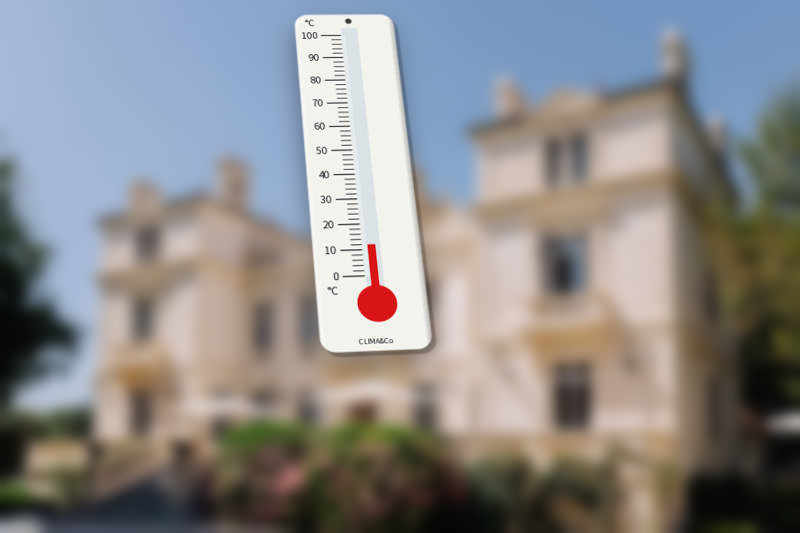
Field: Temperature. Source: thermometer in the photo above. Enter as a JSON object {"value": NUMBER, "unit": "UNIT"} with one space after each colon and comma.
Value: {"value": 12, "unit": "°C"}
